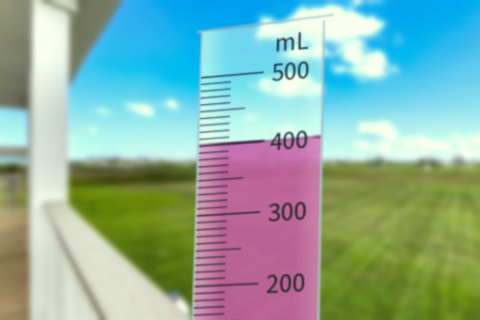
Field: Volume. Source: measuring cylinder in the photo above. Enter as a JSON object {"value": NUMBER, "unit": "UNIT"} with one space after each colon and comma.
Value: {"value": 400, "unit": "mL"}
